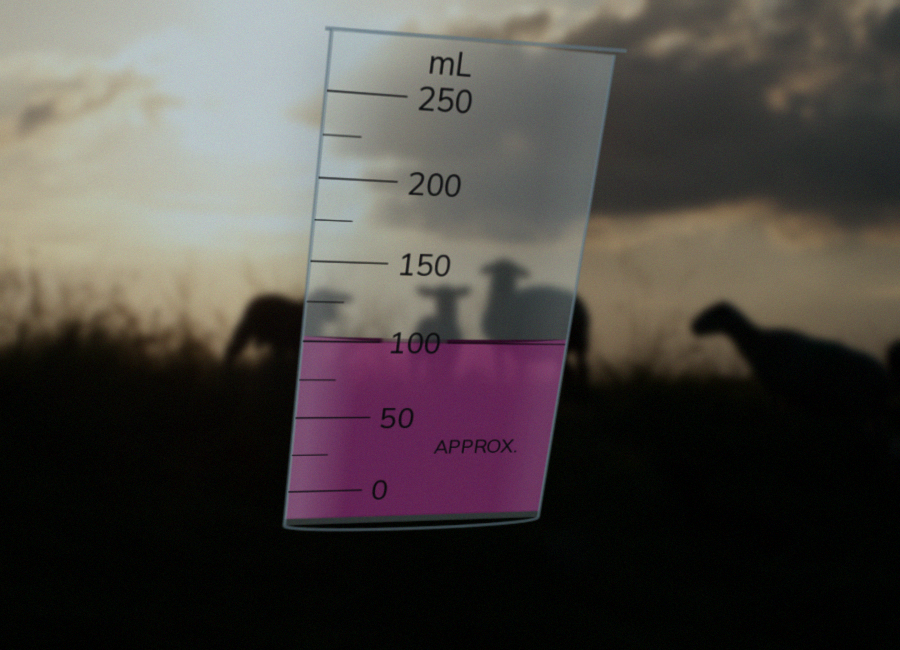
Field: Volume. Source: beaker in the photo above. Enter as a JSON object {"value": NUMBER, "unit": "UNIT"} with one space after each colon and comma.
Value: {"value": 100, "unit": "mL"}
